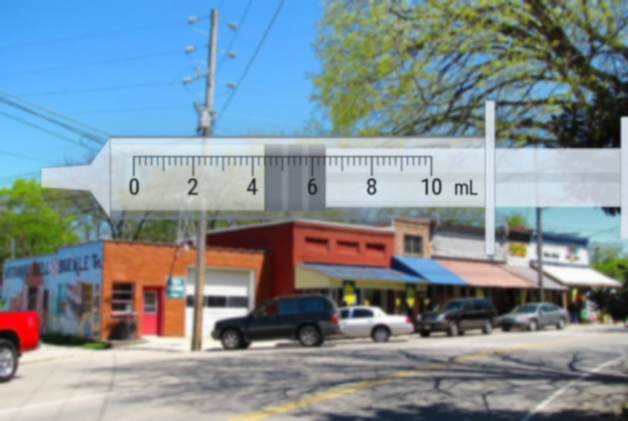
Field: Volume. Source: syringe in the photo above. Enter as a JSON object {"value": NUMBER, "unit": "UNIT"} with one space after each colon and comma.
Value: {"value": 4.4, "unit": "mL"}
